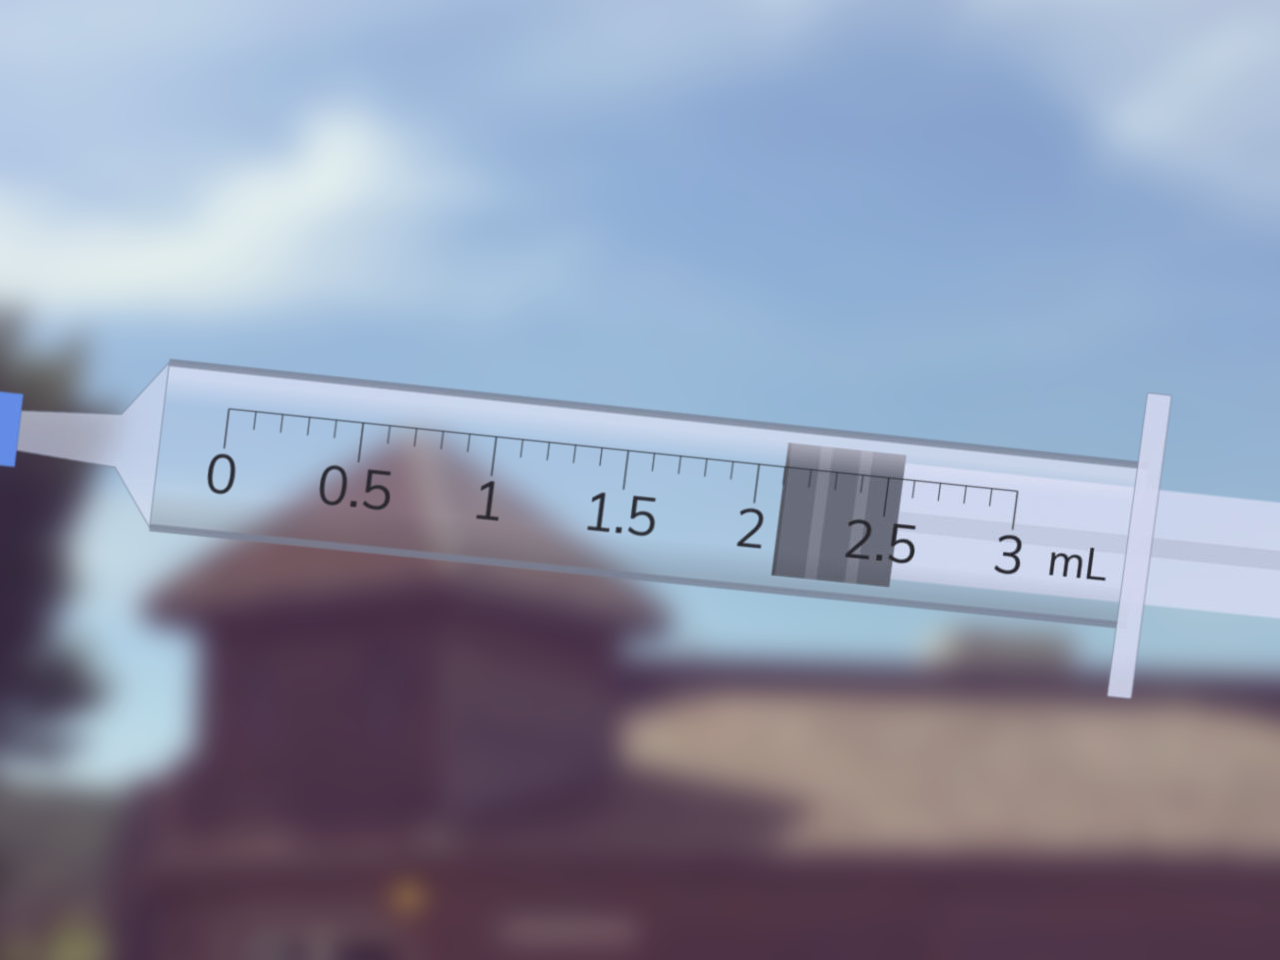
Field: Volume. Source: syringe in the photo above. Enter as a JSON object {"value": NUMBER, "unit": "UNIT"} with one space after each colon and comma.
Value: {"value": 2.1, "unit": "mL"}
